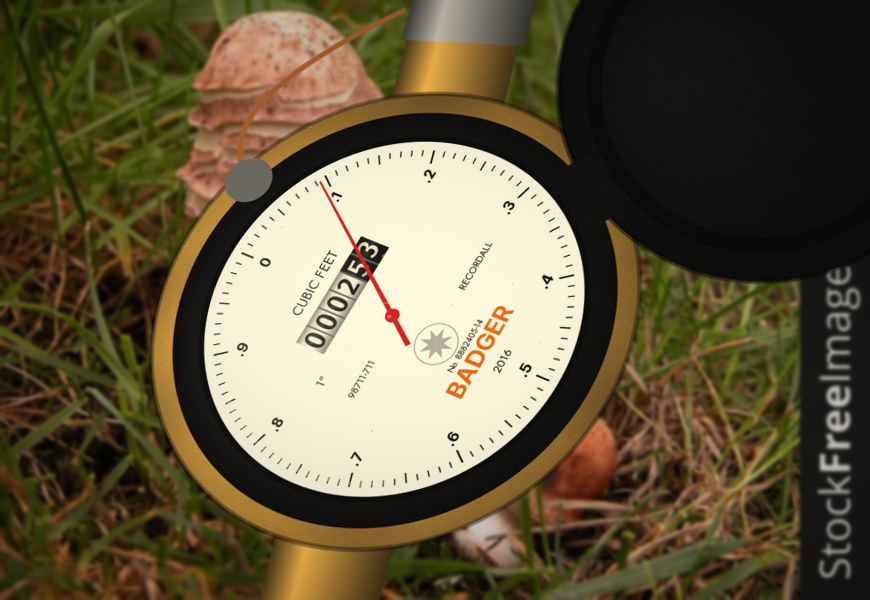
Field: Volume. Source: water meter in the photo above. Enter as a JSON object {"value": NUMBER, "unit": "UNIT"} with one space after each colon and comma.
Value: {"value": 253.09, "unit": "ft³"}
